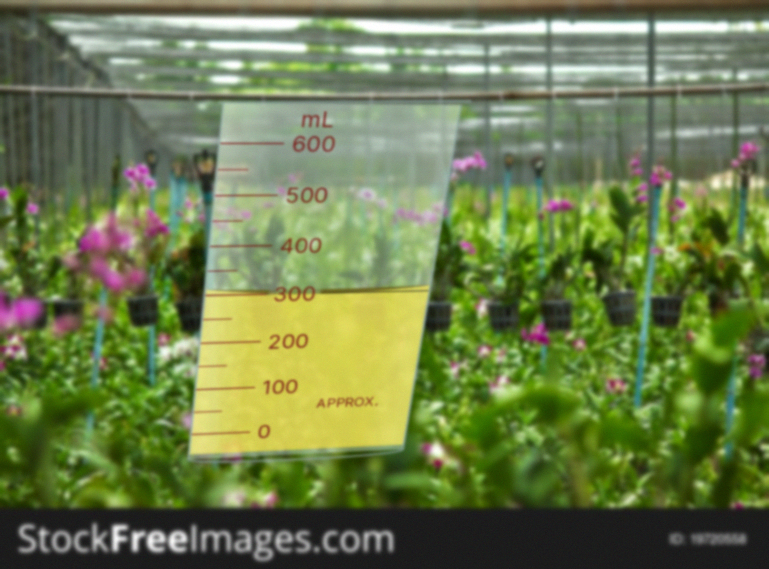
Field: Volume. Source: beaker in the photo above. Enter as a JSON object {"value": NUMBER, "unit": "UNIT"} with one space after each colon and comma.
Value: {"value": 300, "unit": "mL"}
